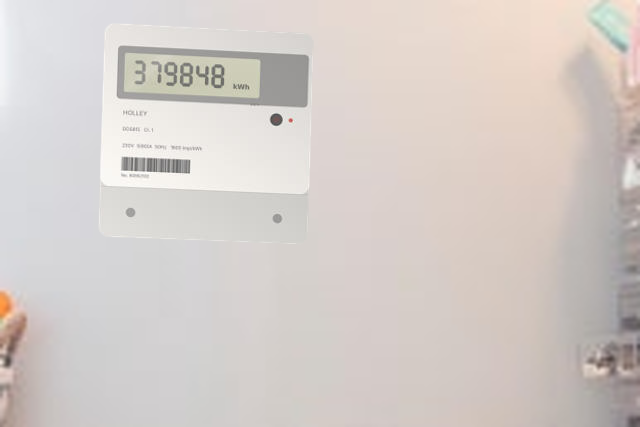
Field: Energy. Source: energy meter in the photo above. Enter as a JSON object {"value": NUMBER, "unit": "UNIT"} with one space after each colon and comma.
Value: {"value": 379848, "unit": "kWh"}
